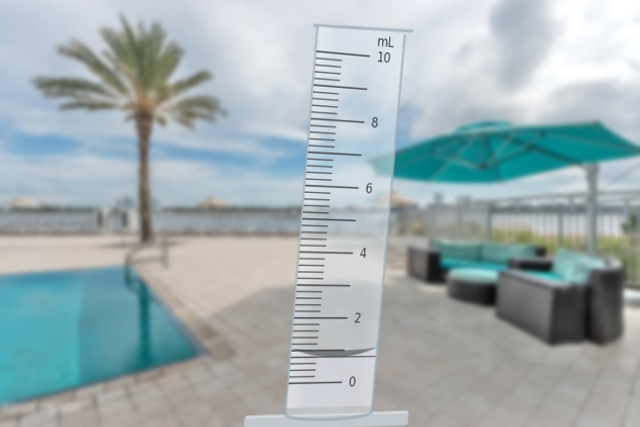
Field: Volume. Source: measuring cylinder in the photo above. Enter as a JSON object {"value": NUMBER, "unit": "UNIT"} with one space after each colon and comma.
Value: {"value": 0.8, "unit": "mL"}
